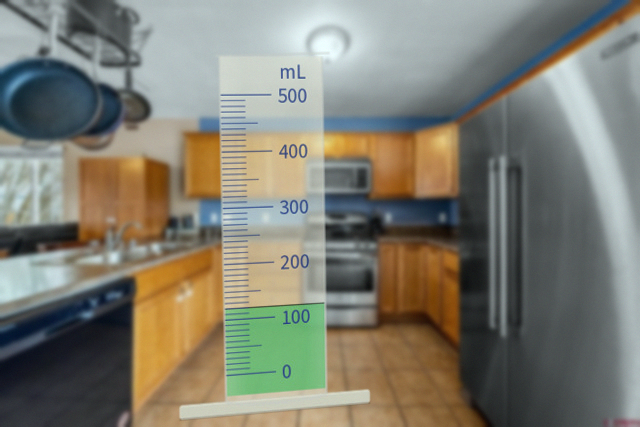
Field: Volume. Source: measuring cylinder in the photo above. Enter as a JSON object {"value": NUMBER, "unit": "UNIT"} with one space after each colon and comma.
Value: {"value": 120, "unit": "mL"}
